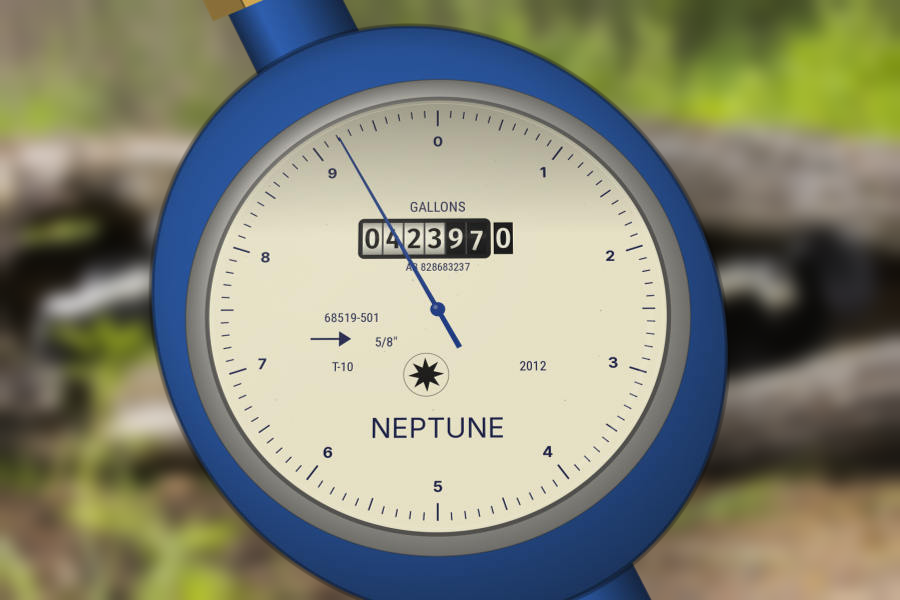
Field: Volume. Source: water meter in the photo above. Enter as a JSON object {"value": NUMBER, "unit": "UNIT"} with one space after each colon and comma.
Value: {"value": 423969.2, "unit": "gal"}
